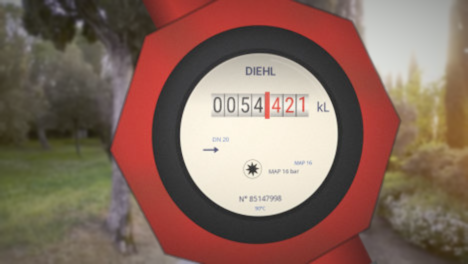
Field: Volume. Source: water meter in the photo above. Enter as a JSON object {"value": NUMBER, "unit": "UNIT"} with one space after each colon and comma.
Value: {"value": 54.421, "unit": "kL"}
